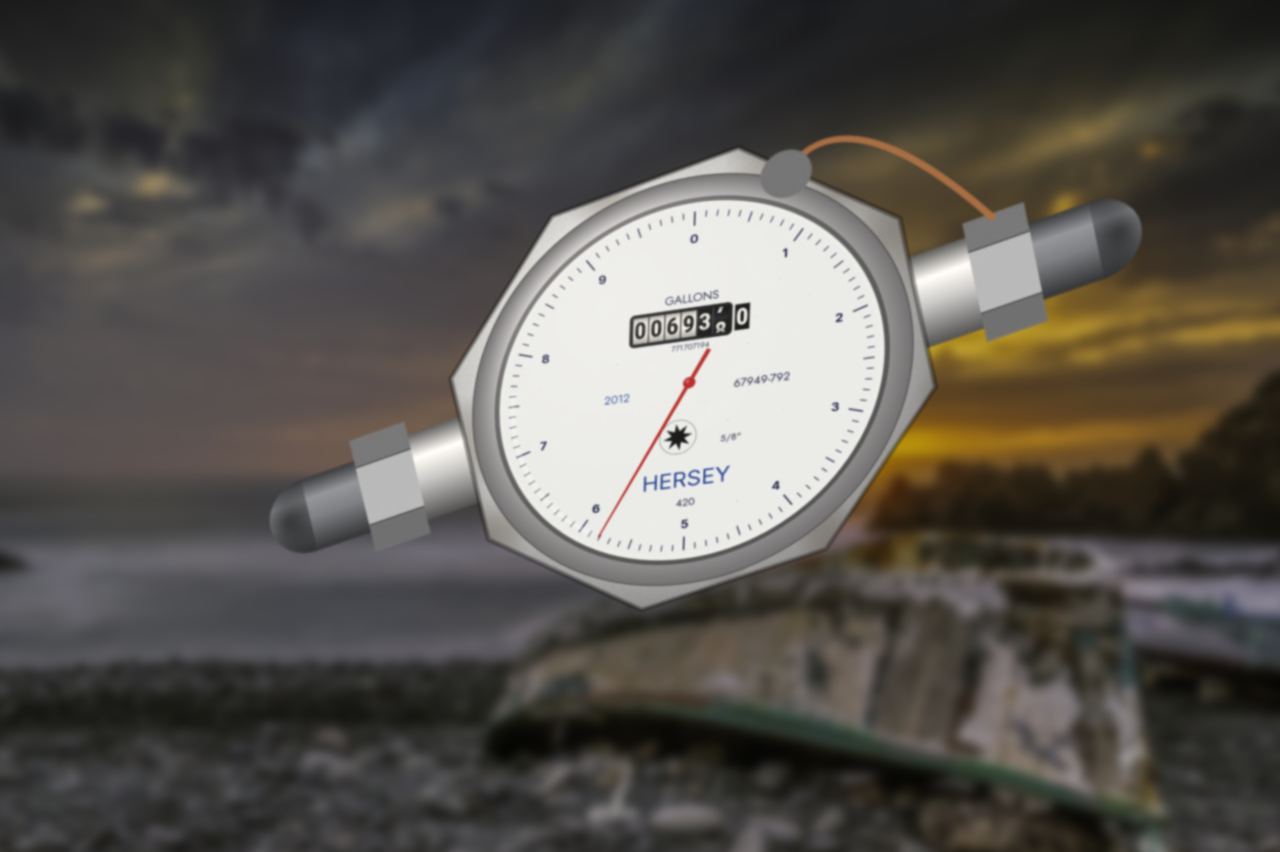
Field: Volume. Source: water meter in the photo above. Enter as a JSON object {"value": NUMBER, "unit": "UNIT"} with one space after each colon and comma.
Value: {"value": 69375.8, "unit": "gal"}
